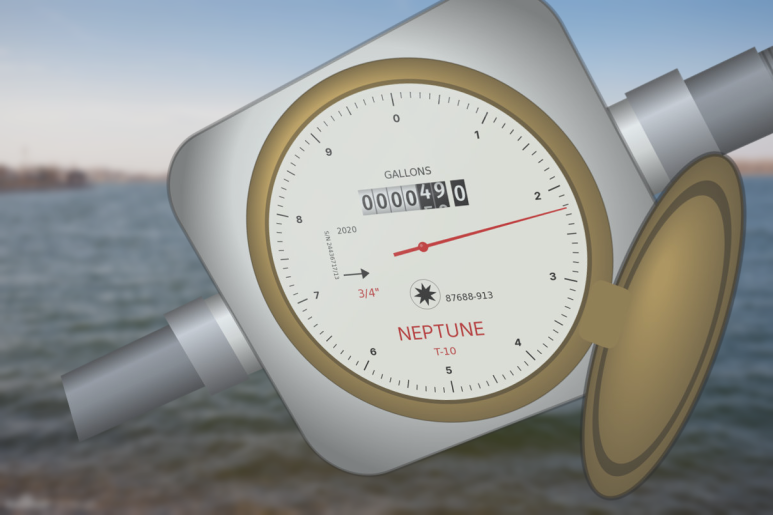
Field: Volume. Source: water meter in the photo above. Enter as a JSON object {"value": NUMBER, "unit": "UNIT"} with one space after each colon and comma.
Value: {"value": 492.2, "unit": "gal"}
